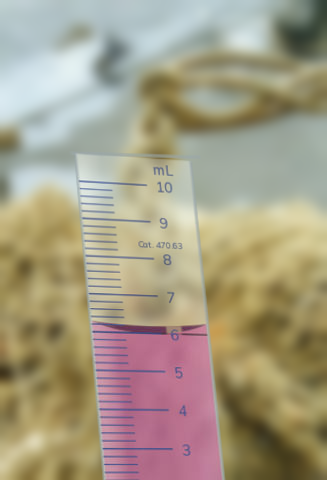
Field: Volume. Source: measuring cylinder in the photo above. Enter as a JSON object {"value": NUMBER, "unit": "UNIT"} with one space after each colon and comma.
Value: {"value": 6, "unit": "mL"}
